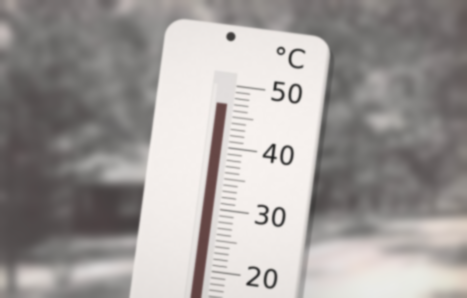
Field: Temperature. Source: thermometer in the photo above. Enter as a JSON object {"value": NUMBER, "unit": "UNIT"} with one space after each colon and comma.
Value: {"value": 47, "unit": "°C"}
